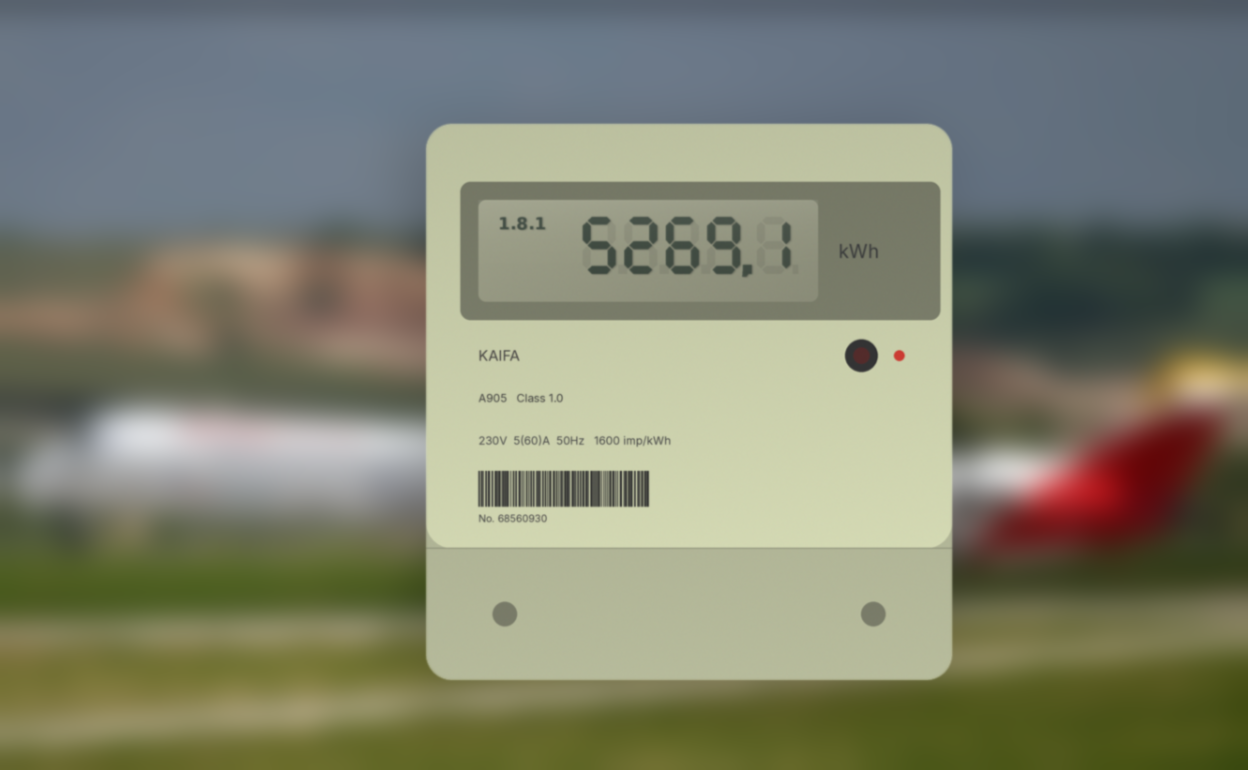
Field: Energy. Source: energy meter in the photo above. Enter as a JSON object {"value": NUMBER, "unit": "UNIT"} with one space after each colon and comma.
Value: {"value": 5269.1, "unit": "kWh"}
